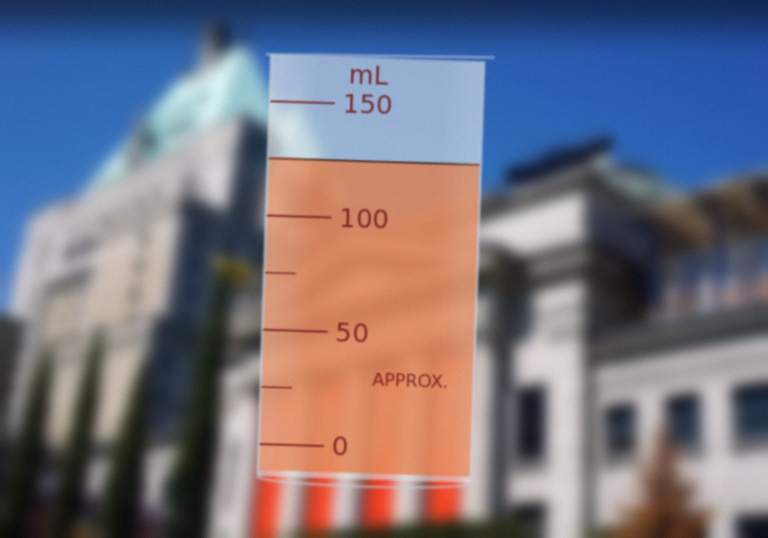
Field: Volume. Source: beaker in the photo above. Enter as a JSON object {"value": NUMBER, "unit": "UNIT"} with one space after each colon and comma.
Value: {"value": 125, "unit": "mL"}
